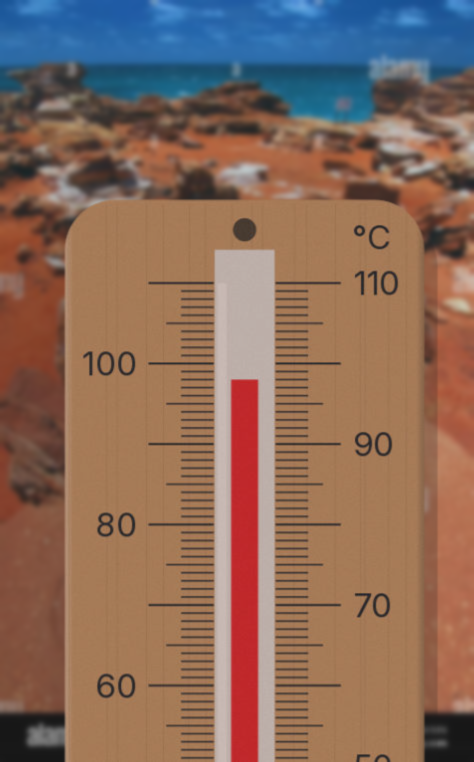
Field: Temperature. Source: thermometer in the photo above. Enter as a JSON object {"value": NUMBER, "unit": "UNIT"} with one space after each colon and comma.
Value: {"value": 98, "unit": "°C"}
